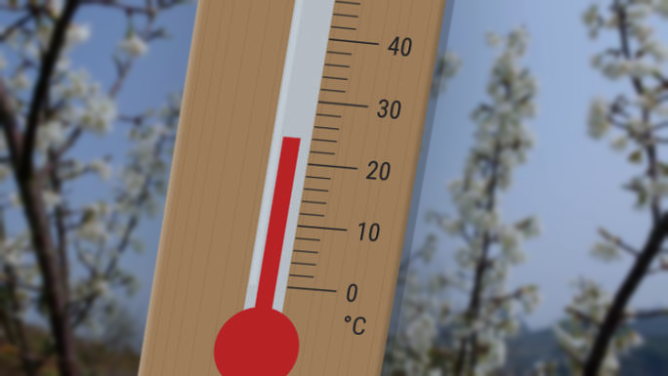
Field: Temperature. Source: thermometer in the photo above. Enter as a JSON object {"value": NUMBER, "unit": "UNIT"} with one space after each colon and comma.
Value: {"value": 24, "unit": "°C"}
